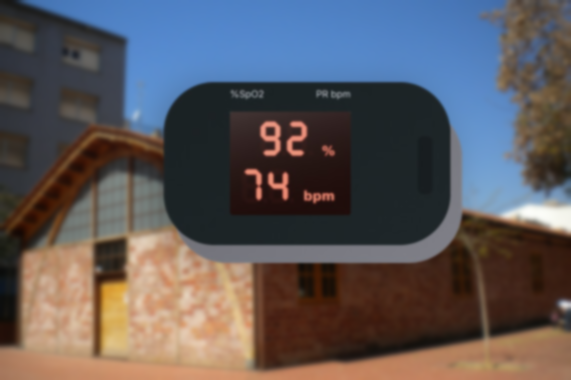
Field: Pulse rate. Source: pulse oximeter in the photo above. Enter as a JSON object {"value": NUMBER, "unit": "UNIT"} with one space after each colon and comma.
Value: {"value": 74, "unit": "bpm"}
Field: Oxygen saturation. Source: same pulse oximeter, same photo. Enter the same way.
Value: {"value": 92, "unit": "%"}
